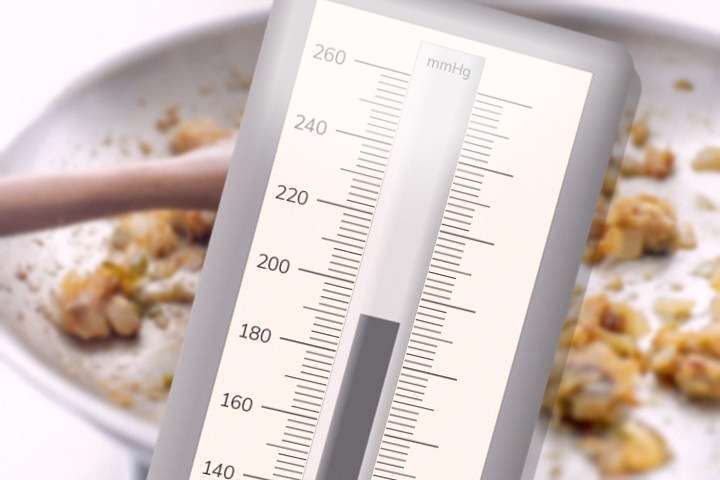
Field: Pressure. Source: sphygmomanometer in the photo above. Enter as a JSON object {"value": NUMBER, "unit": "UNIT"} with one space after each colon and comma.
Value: {"value": 192, "unit": "mmHg"}
